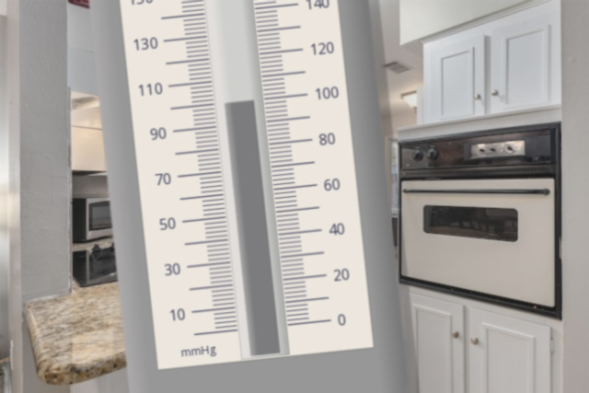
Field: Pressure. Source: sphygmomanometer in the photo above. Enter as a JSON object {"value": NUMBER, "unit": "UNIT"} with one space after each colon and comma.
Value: {"value": 100, "unit": "mmHg"}
